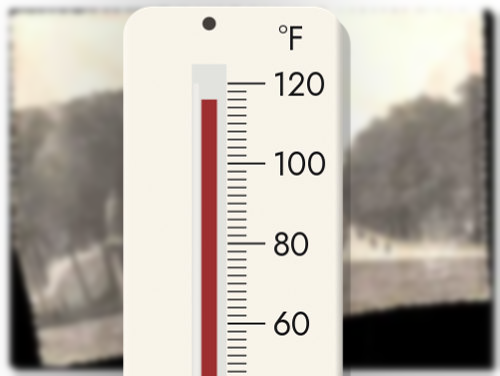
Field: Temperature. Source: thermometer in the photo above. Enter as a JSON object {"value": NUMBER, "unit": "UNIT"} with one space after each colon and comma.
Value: {"value": 116, "unit": "°F"}
